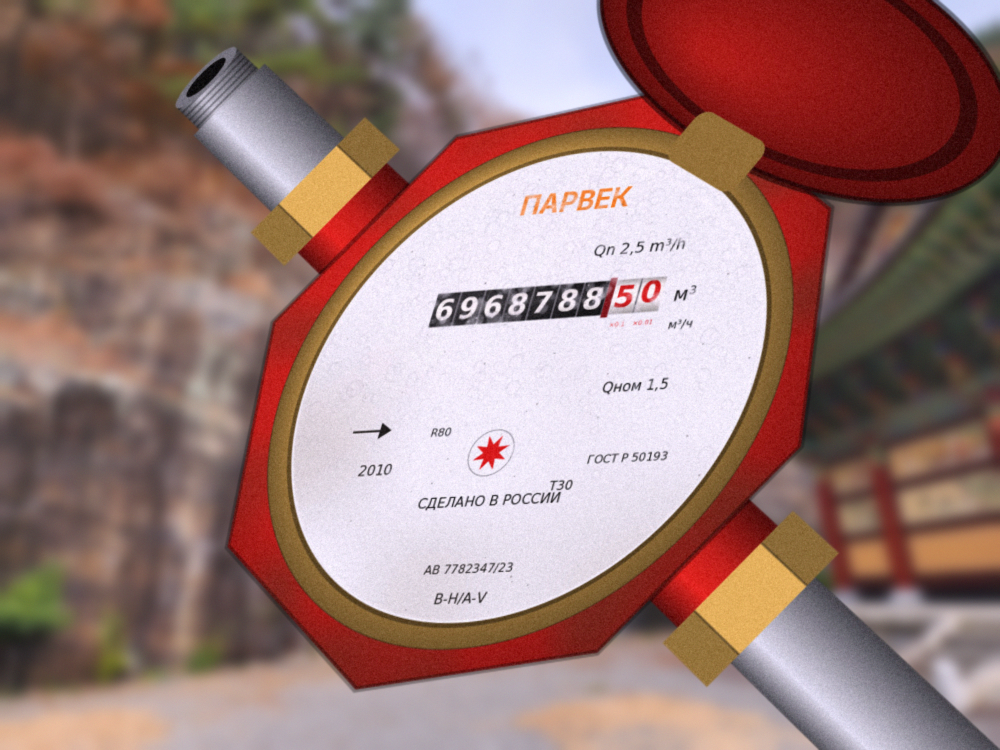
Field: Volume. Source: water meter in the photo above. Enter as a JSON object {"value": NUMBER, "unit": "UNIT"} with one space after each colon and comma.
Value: {"value": 6968788.50, "unit": "m³"}
